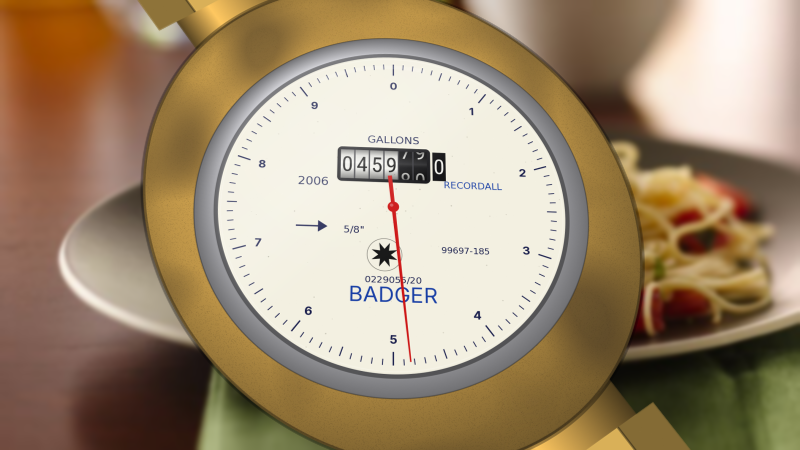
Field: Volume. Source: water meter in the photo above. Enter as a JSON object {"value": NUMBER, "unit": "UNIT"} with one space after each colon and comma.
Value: {"value": 459794.8, "unit": "gal"}
